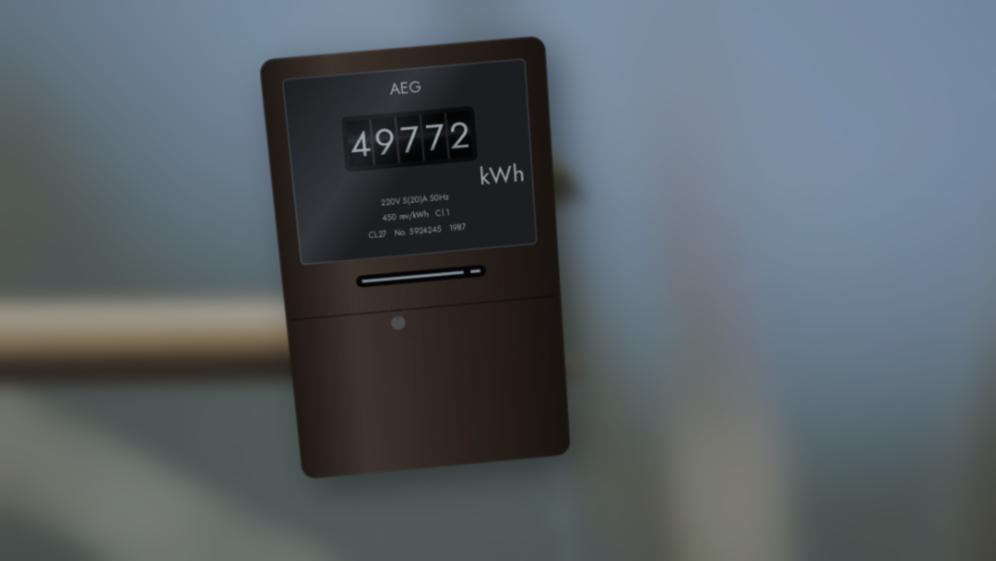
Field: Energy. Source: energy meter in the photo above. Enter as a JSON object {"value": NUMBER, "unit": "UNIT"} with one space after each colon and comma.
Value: {"value": 49772, "unit": "kWh"}
